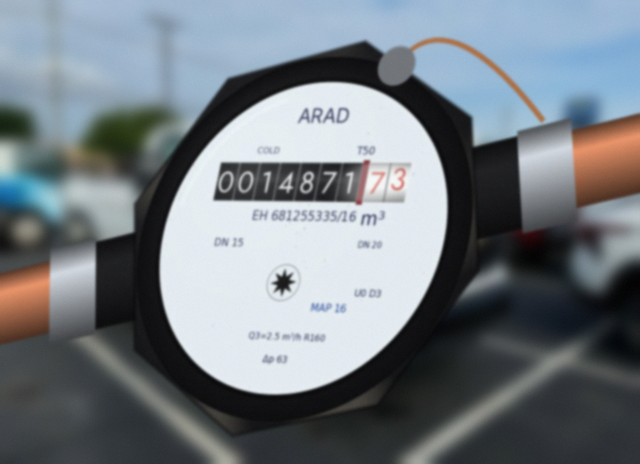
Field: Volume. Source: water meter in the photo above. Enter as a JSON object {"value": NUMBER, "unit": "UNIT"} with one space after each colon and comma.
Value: {"value": 14871.73, "unit": "m³"}
